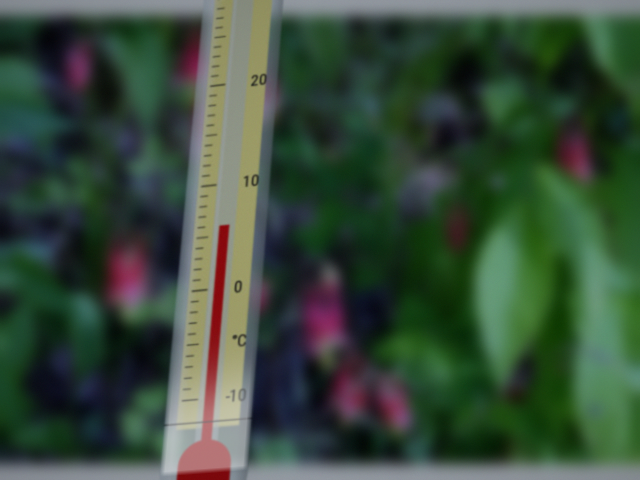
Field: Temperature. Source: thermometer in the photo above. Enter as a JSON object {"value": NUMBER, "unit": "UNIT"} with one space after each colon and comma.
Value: {"value": 6, "unit": "°C"}
